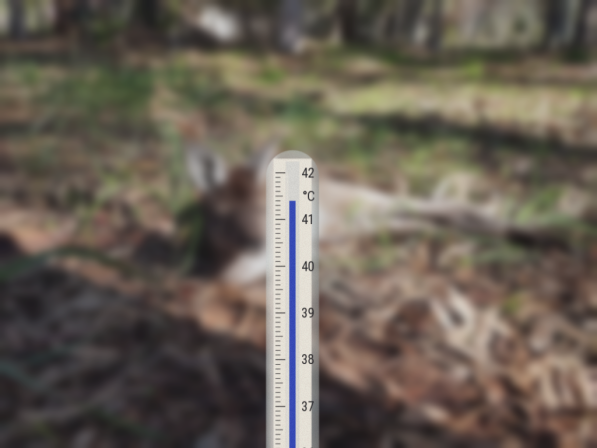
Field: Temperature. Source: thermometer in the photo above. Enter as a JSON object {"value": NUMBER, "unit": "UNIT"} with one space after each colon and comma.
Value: {"value": 41.4, "unit": "°C"}
